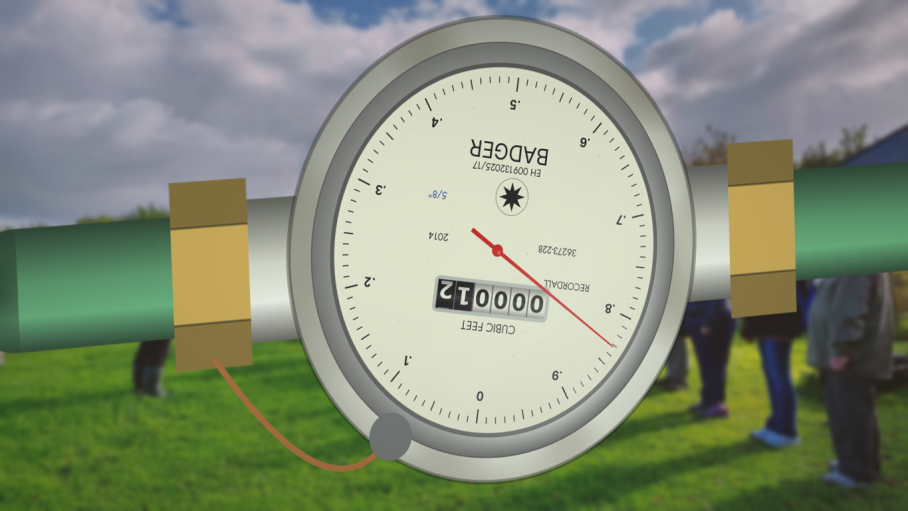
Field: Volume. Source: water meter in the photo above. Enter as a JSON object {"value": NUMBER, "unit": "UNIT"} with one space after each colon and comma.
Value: {"value": 11.83, "unit": "ft³"}
